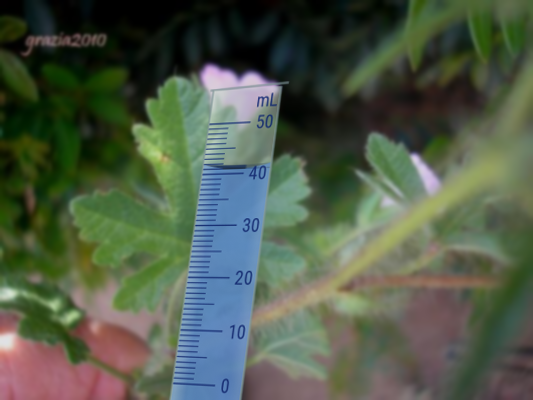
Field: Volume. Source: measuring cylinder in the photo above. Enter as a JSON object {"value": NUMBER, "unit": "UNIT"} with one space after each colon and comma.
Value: {"value": 41, "unit": "mL"}
